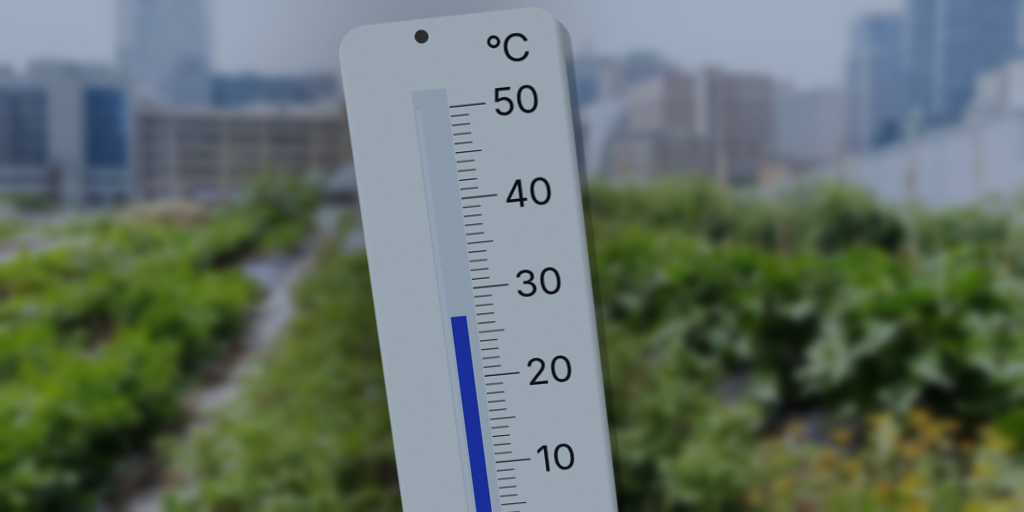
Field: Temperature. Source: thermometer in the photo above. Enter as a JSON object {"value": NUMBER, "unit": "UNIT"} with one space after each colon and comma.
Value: {"value": 27, "unit": "°C"}
